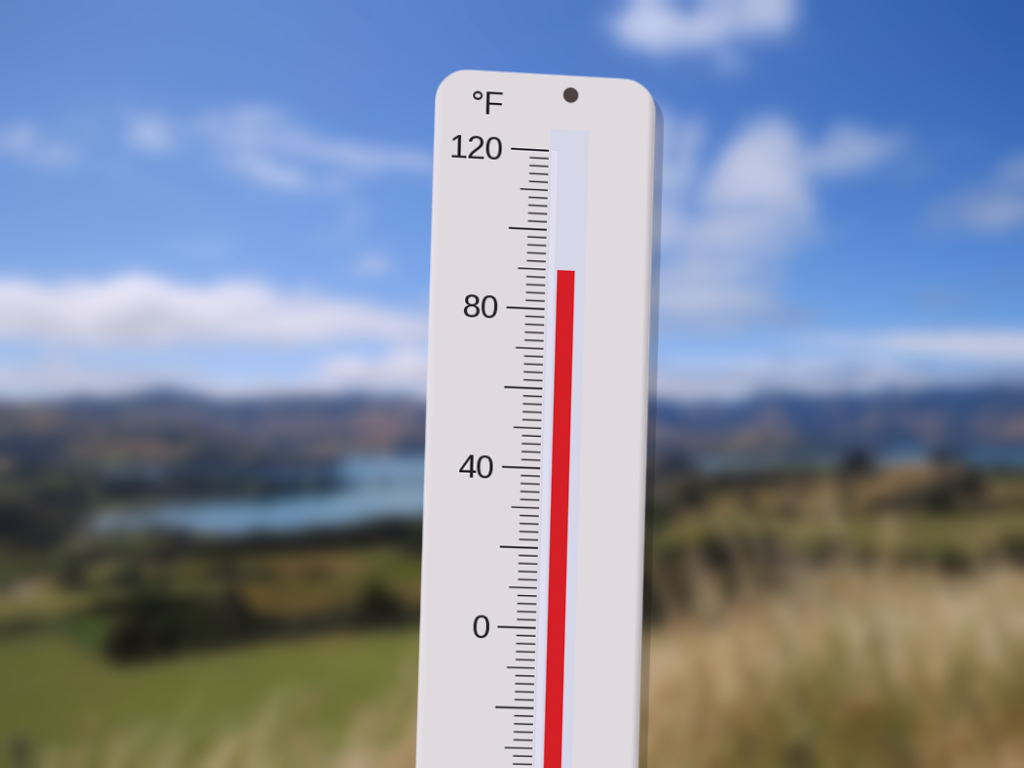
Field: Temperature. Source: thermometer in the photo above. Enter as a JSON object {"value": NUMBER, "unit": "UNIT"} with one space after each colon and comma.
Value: {"value": 90, "unit": "°F"}
